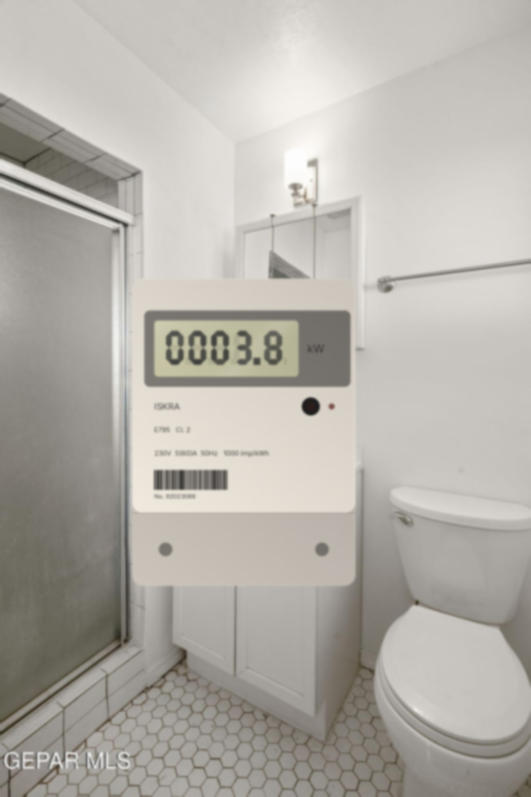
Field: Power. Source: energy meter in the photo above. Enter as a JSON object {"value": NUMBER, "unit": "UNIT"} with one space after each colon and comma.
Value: {"value": 3.8, "unit": "kW"}
